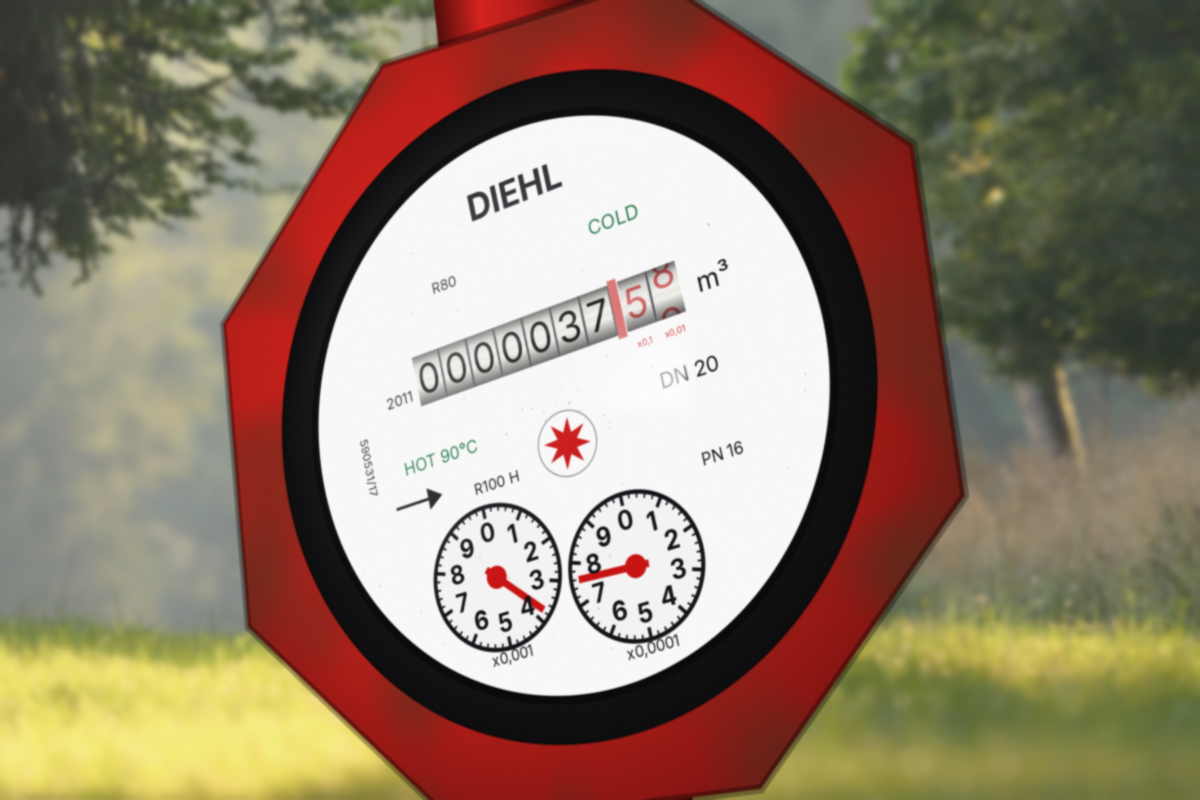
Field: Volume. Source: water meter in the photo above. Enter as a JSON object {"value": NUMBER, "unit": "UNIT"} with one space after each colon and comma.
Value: {"value": 37.5837, "unit": "m³"}
